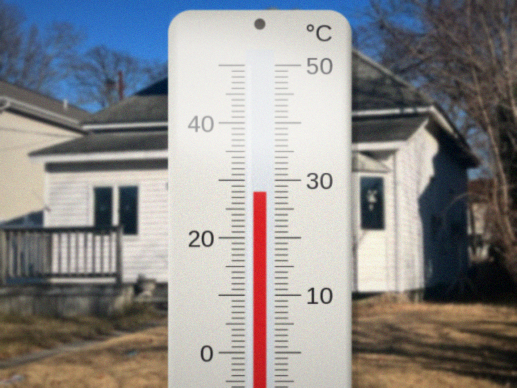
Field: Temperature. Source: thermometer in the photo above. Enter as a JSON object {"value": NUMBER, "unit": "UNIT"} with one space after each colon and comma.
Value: {"value": 28, "unit": "°C"}
